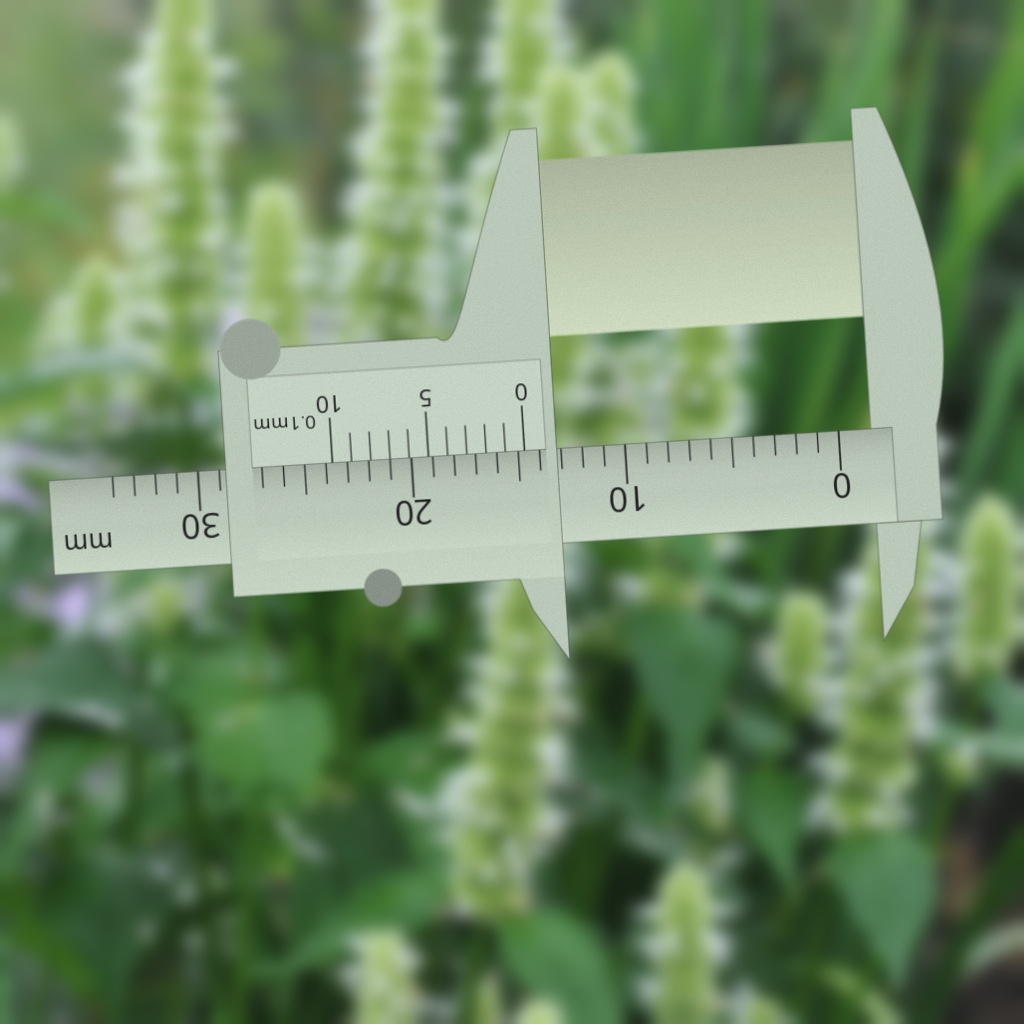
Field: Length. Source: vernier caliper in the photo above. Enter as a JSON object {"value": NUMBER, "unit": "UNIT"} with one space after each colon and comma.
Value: {"value": 14.7, "unit": "mm"}
